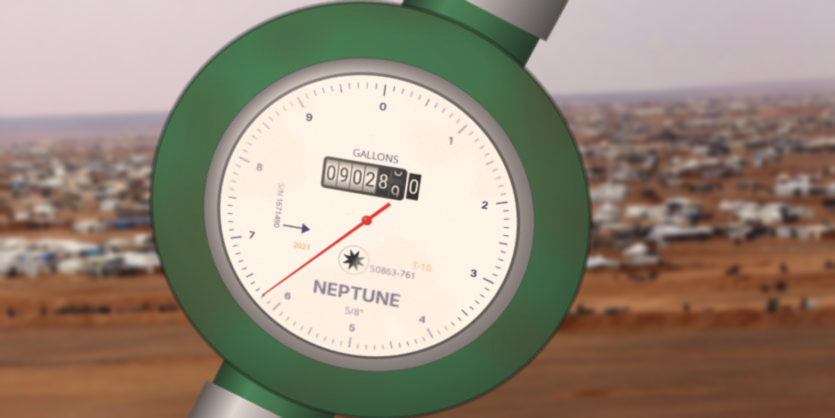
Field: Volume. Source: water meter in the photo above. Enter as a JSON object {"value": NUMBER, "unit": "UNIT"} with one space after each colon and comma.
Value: {"value": 902886.2, "unit": "gal"}
